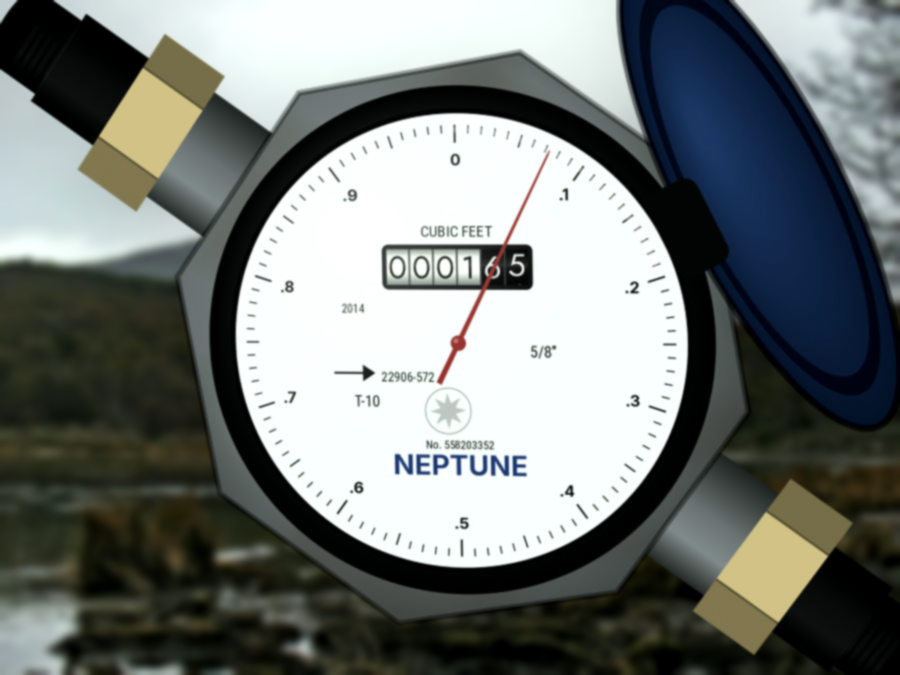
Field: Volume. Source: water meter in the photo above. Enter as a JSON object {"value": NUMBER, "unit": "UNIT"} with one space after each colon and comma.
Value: {"value": 165.07, "unit": "ft³"}
